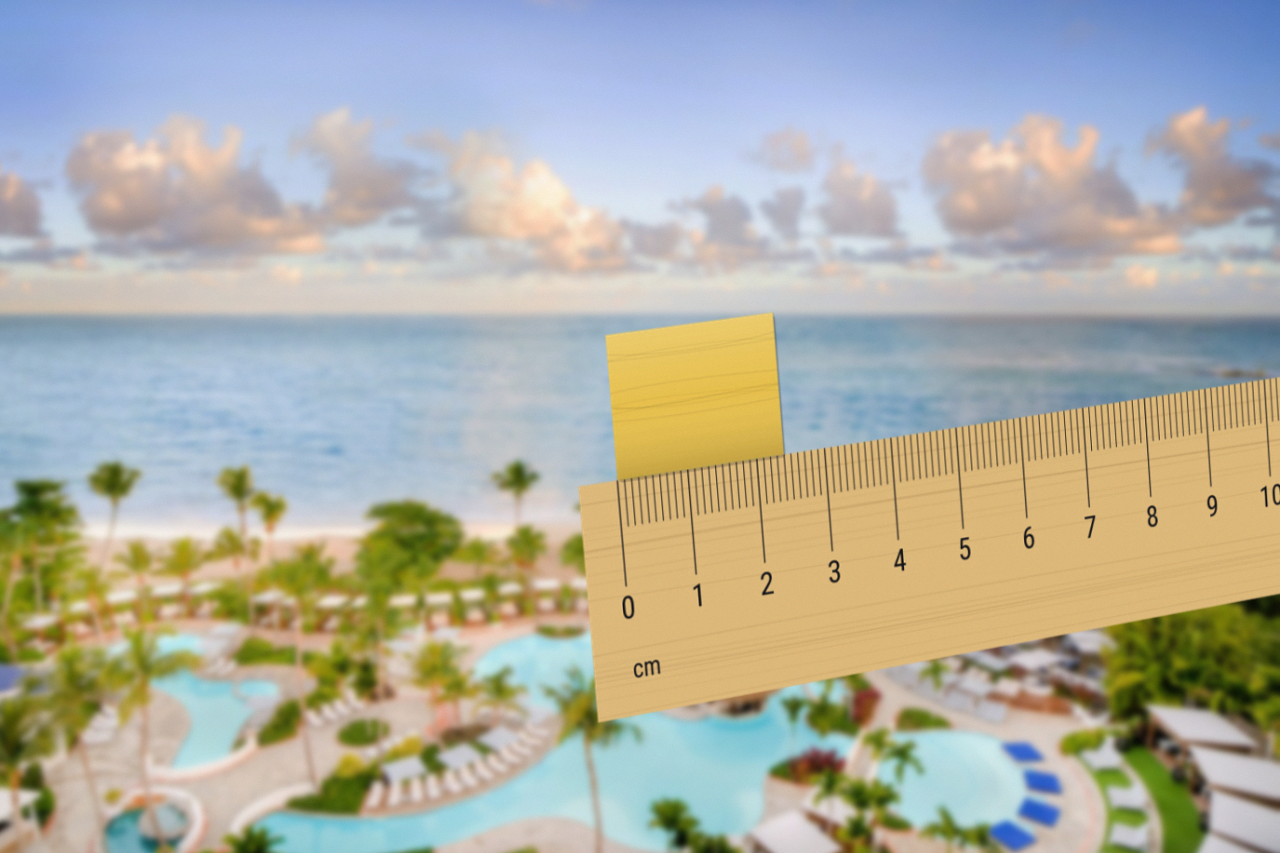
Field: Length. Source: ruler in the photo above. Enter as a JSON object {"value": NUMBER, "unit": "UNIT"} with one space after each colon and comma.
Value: {"value": 2.4, "unit": "cm"}
